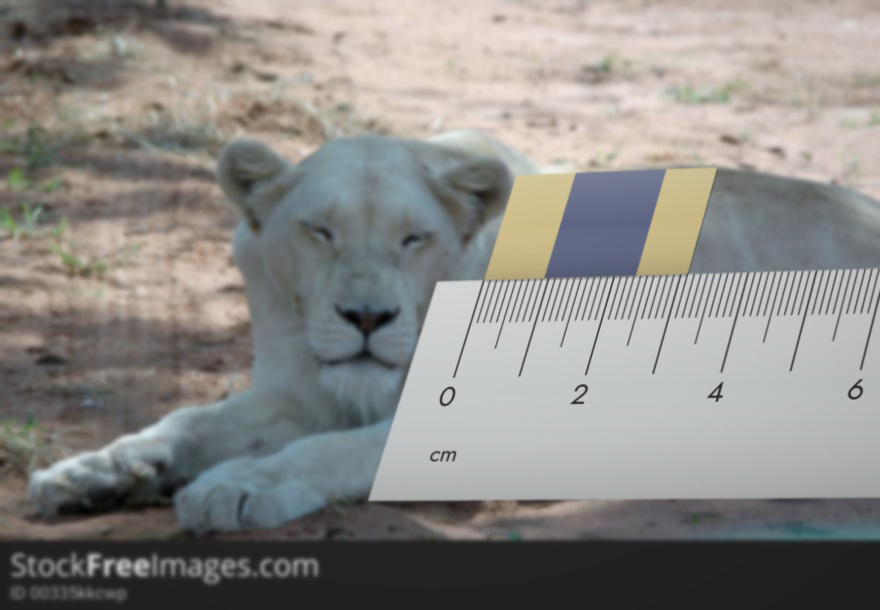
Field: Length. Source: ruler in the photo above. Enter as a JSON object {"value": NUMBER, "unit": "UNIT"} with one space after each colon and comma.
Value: {"value": 3.1, "unit": "cm"}
